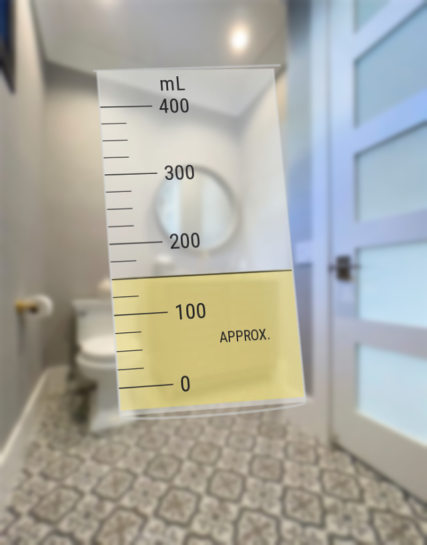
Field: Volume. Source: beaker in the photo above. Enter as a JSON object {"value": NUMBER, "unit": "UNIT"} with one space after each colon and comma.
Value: {"value": 150, "unit": "mL"}
